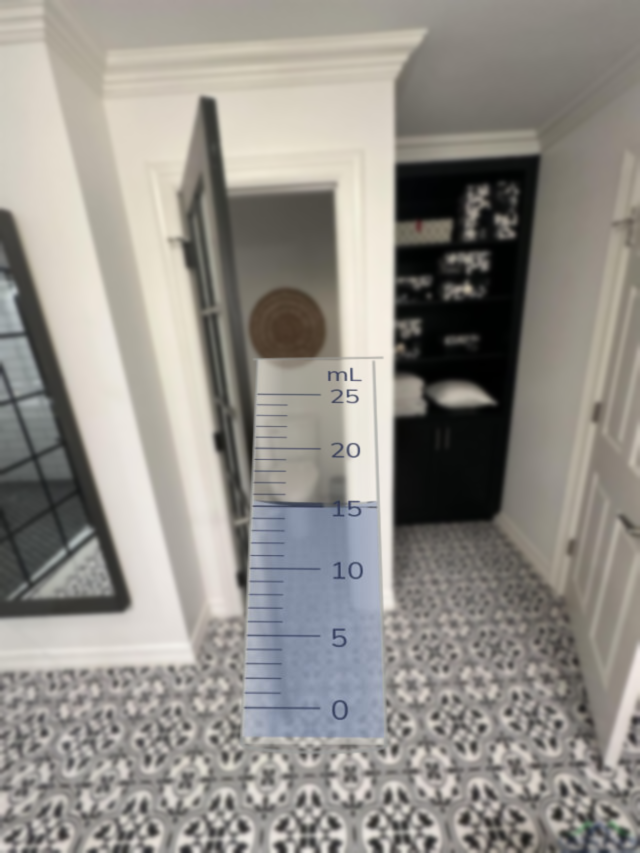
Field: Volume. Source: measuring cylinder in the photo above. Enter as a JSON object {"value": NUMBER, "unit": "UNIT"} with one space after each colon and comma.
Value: {"value": 15, "unit": "mL"}
